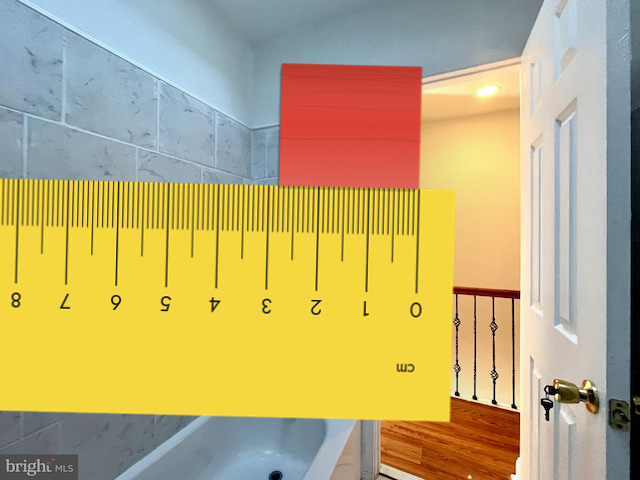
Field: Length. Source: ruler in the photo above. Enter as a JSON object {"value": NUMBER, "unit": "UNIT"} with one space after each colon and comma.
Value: {"value": 2.8, "unit": "cm"}
